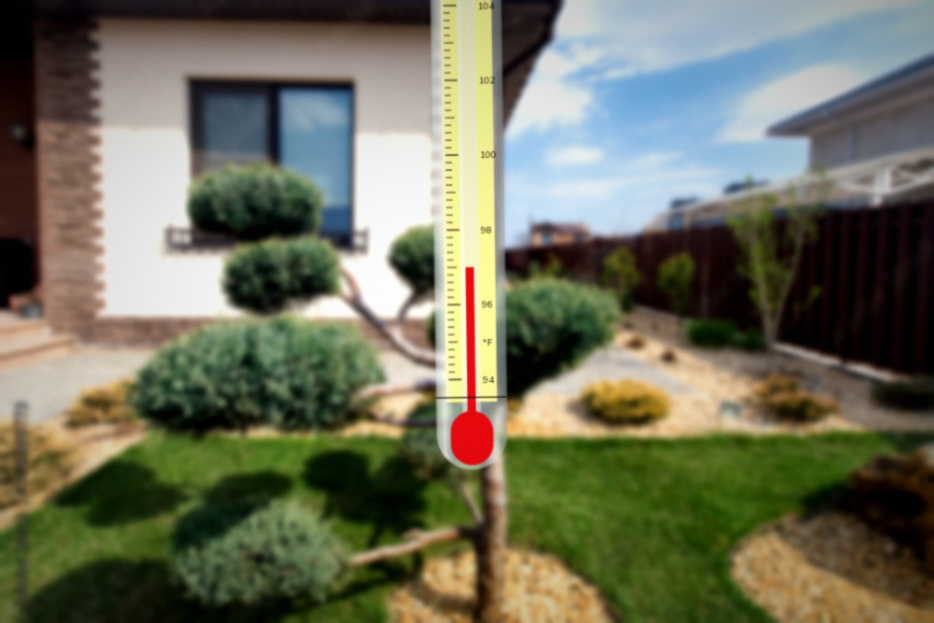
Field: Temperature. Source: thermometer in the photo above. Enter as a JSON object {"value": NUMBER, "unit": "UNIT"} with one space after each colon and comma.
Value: {"value": 97, "unit": "°F"}
